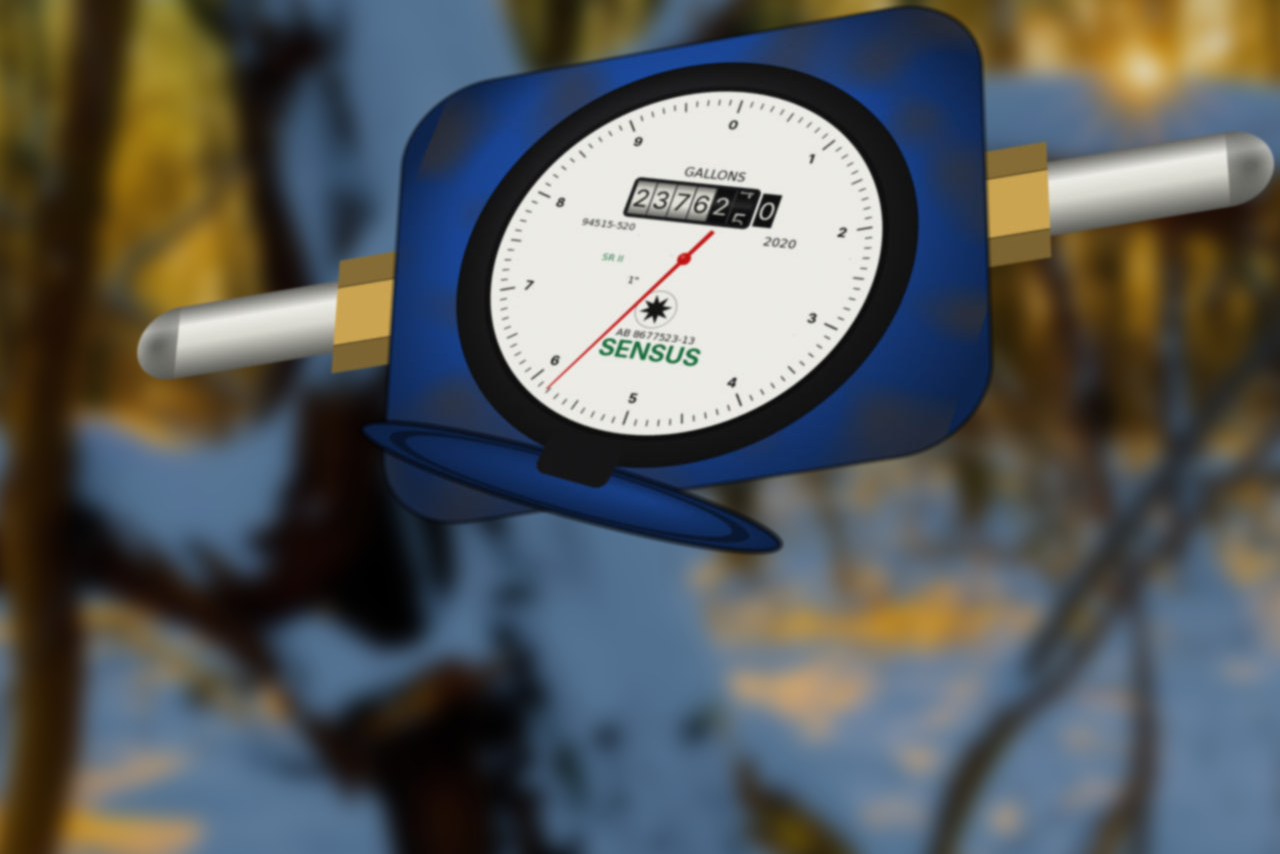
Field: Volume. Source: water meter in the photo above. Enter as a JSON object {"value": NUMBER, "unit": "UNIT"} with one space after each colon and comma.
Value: {"value": 2376245.8, "unit": "gal"}
